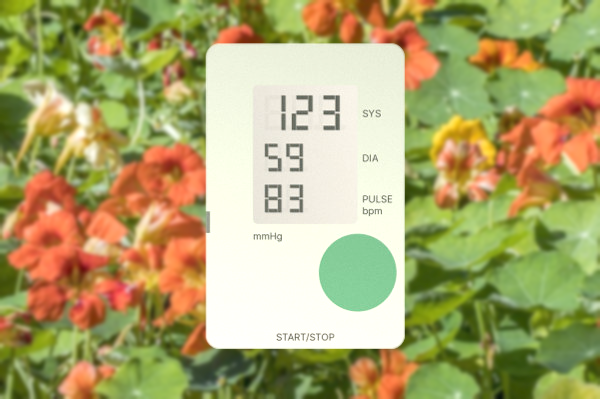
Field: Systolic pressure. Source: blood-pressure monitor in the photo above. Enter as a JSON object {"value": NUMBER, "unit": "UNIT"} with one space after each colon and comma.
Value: {"value": 123, "unit": "mmHg"}
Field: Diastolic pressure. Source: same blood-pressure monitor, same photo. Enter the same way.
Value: {"value": 59, "unit": "mmHg"}
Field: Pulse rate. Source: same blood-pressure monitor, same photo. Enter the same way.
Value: {"value": 83, "unit": "bpm"}
